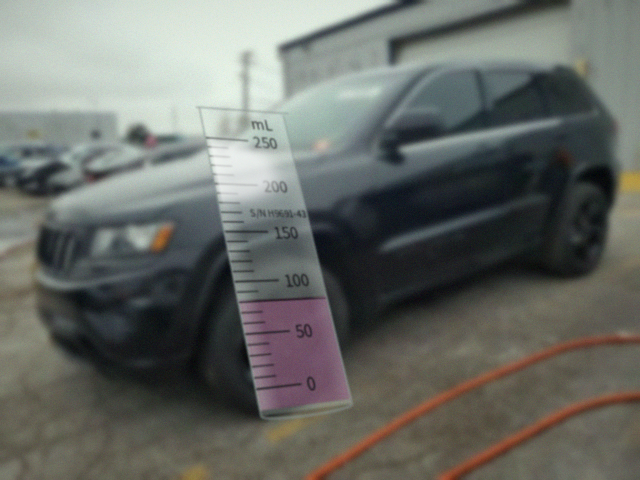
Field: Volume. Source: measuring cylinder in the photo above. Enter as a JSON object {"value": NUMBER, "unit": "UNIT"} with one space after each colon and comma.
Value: {"value": 80, "unit": "mL"}
